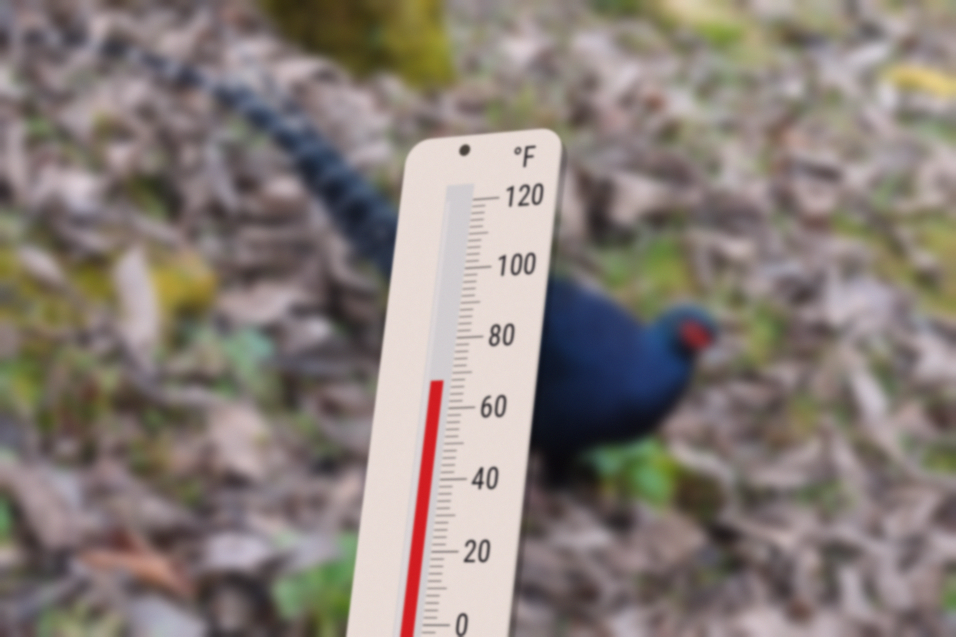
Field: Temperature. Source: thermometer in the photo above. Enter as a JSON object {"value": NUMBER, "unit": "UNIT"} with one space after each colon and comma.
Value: {"value": 68, "unit": "°F"}
